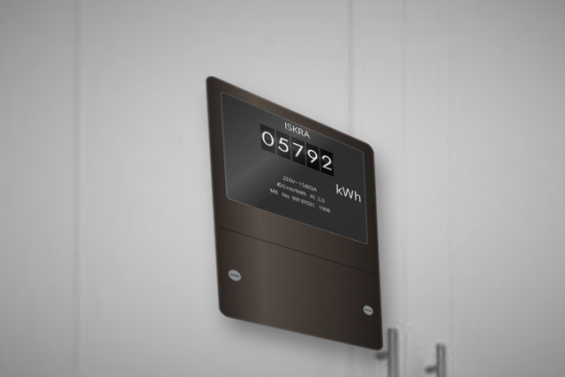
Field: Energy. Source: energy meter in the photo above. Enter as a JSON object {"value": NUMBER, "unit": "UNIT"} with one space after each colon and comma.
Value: {"value": 5792, "unit": "kWh"}
